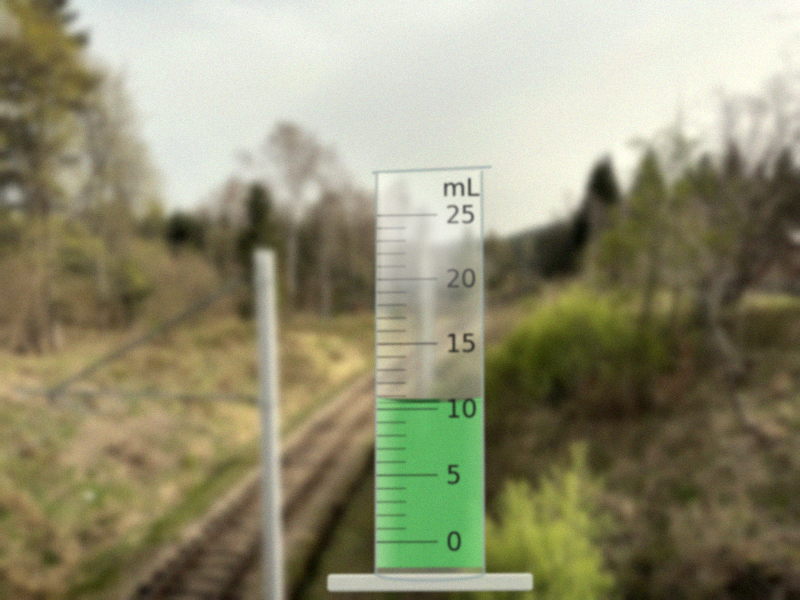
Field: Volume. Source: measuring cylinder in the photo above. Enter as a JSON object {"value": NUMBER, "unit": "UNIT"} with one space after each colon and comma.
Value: {"value": 10.5, "unit": "mL"}
